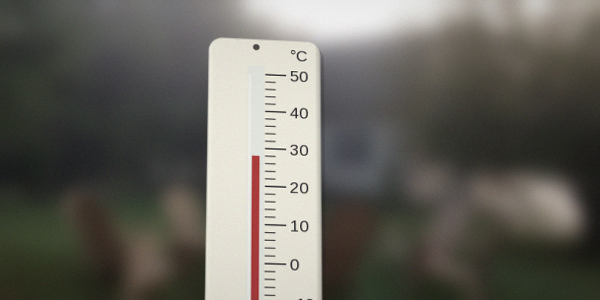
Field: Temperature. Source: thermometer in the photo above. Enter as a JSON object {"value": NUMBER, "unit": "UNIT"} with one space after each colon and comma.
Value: {"value": 28, "unit": "°C"}
